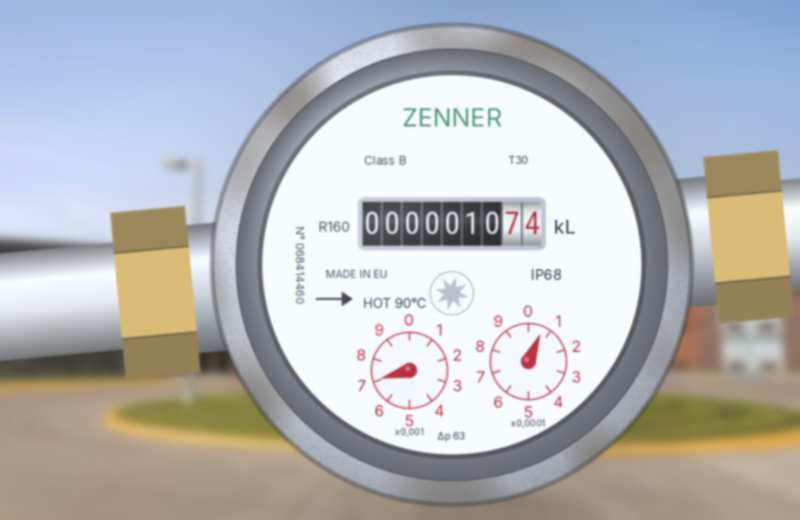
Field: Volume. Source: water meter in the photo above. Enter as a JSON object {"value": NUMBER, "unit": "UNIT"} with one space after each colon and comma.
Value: {"value": 10.7470, "unit": "kL"}
